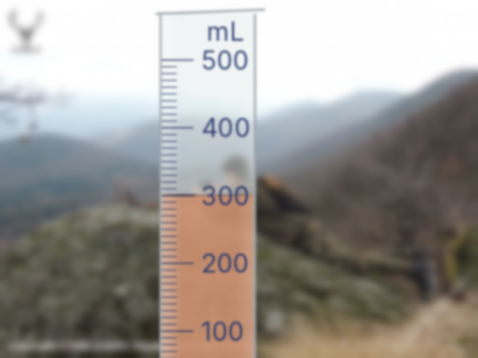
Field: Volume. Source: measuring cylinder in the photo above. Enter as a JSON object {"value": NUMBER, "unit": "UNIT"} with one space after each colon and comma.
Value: {"value": 300, "unit": "mL"}
